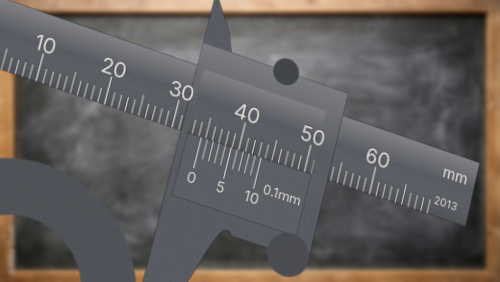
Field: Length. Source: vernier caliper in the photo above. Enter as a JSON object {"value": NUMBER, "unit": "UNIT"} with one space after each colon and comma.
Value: {"value": 34.4, "unit": "mm"}
